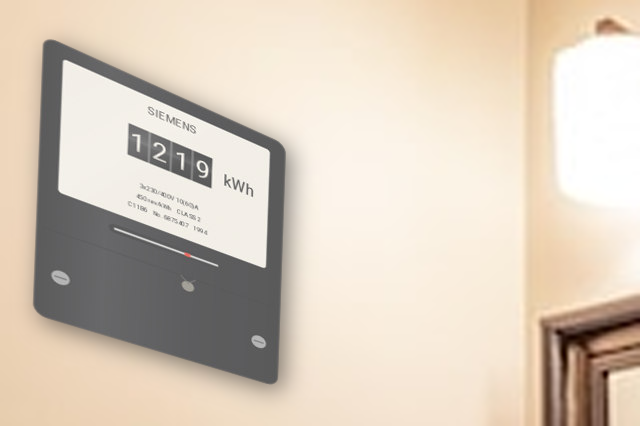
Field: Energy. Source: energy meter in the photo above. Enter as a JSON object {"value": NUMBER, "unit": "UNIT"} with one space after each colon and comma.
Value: {"value": 1219, "unit": "kWh"}
